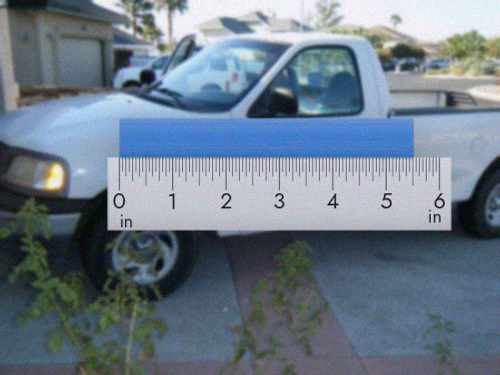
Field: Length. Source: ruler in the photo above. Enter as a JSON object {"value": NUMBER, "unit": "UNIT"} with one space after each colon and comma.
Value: {"value": 5.5, "unit": "in"}
